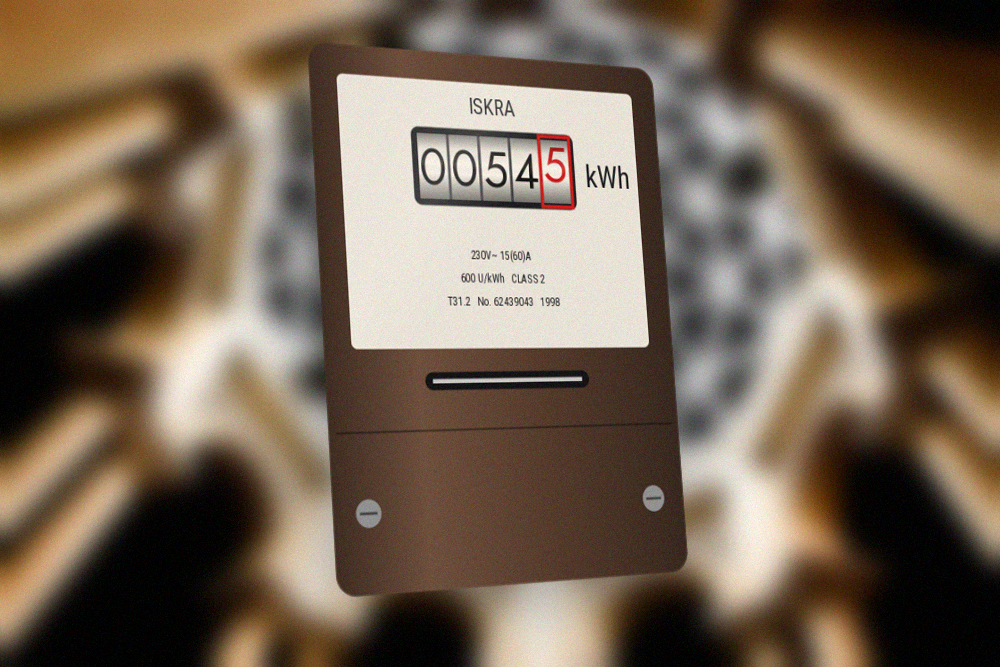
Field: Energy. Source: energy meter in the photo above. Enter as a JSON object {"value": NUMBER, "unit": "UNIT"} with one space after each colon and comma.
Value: {"value": 54.5, "unit": "kWh"}
